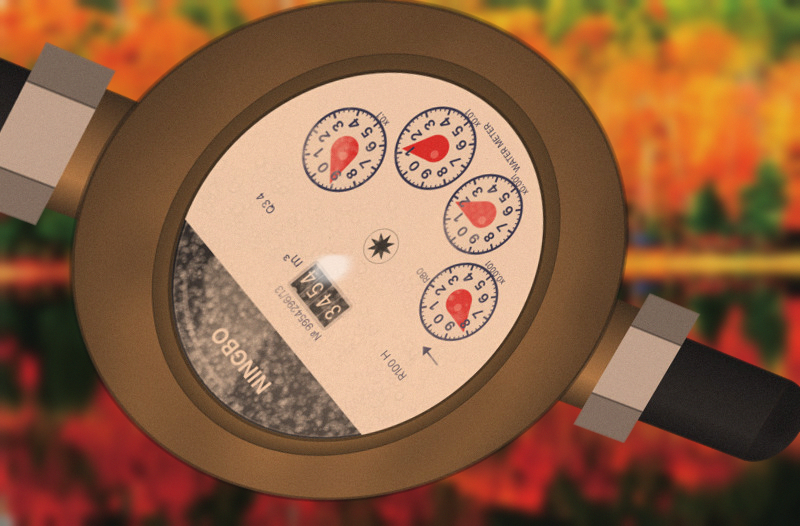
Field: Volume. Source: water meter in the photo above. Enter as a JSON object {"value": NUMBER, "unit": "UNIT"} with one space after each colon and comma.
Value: {"value": 3453.9118, "unit": "m³"}
